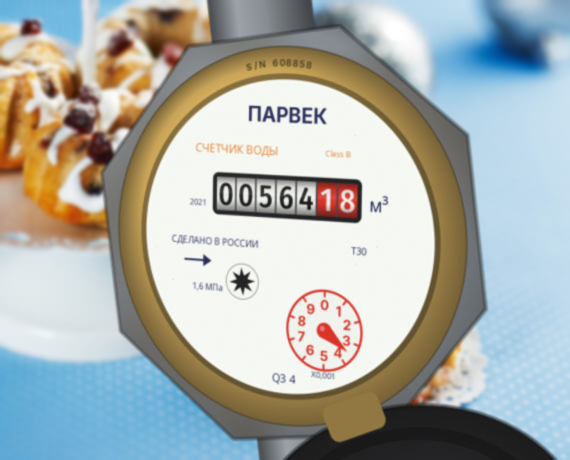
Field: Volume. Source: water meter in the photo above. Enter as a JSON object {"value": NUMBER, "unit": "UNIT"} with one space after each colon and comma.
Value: {"value": 564.183, "unit": "m³"}
